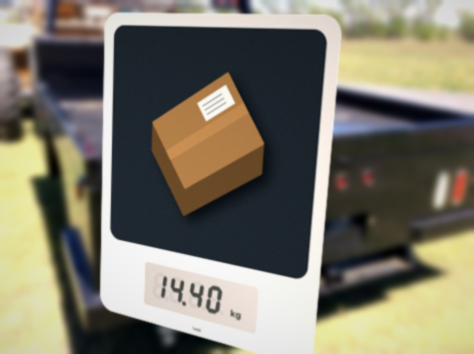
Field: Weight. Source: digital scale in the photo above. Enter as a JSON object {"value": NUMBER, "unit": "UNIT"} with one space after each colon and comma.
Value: {"value": 14.40, "unit": "kg"}
